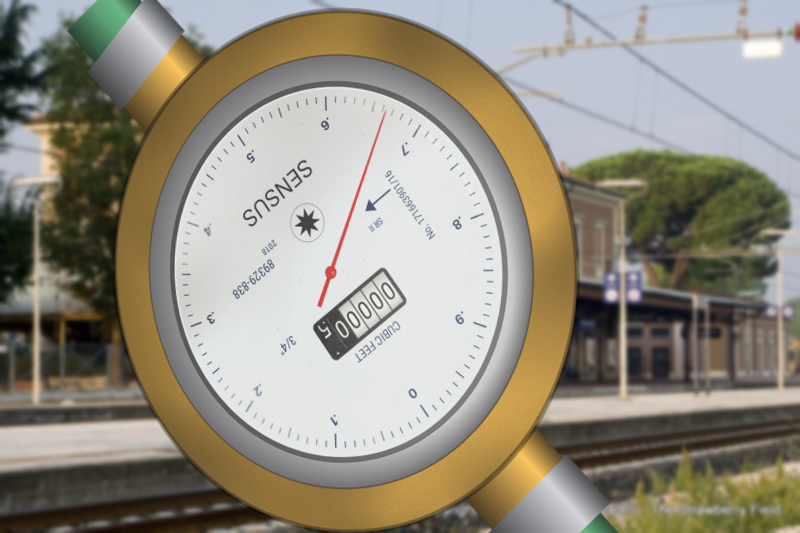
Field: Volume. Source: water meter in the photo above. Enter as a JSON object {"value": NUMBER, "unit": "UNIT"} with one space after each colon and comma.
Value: {"value": 4.66, "unit": "ft³"}
